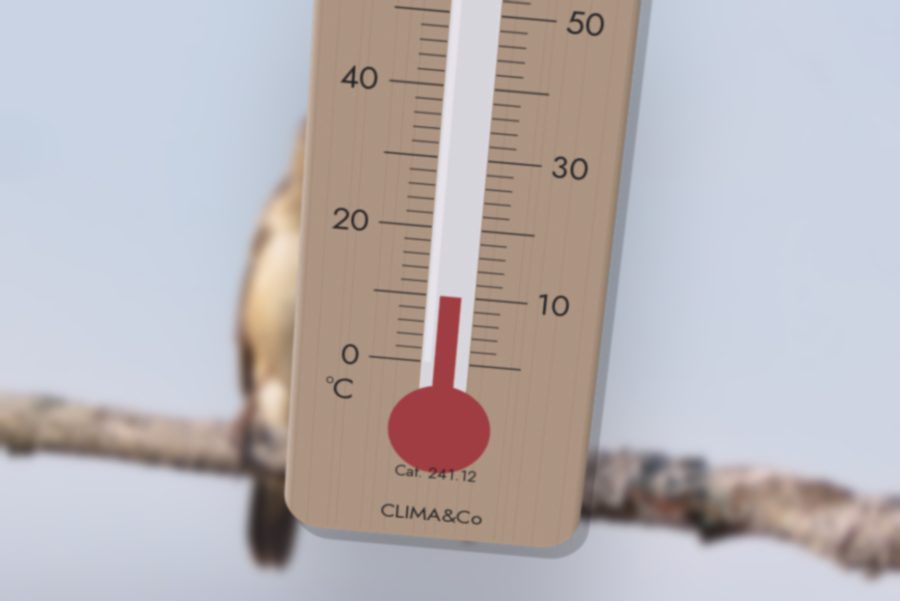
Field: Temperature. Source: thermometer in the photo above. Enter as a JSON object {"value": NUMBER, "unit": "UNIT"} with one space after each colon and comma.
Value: {"value": 10, "unit": "°C"}
